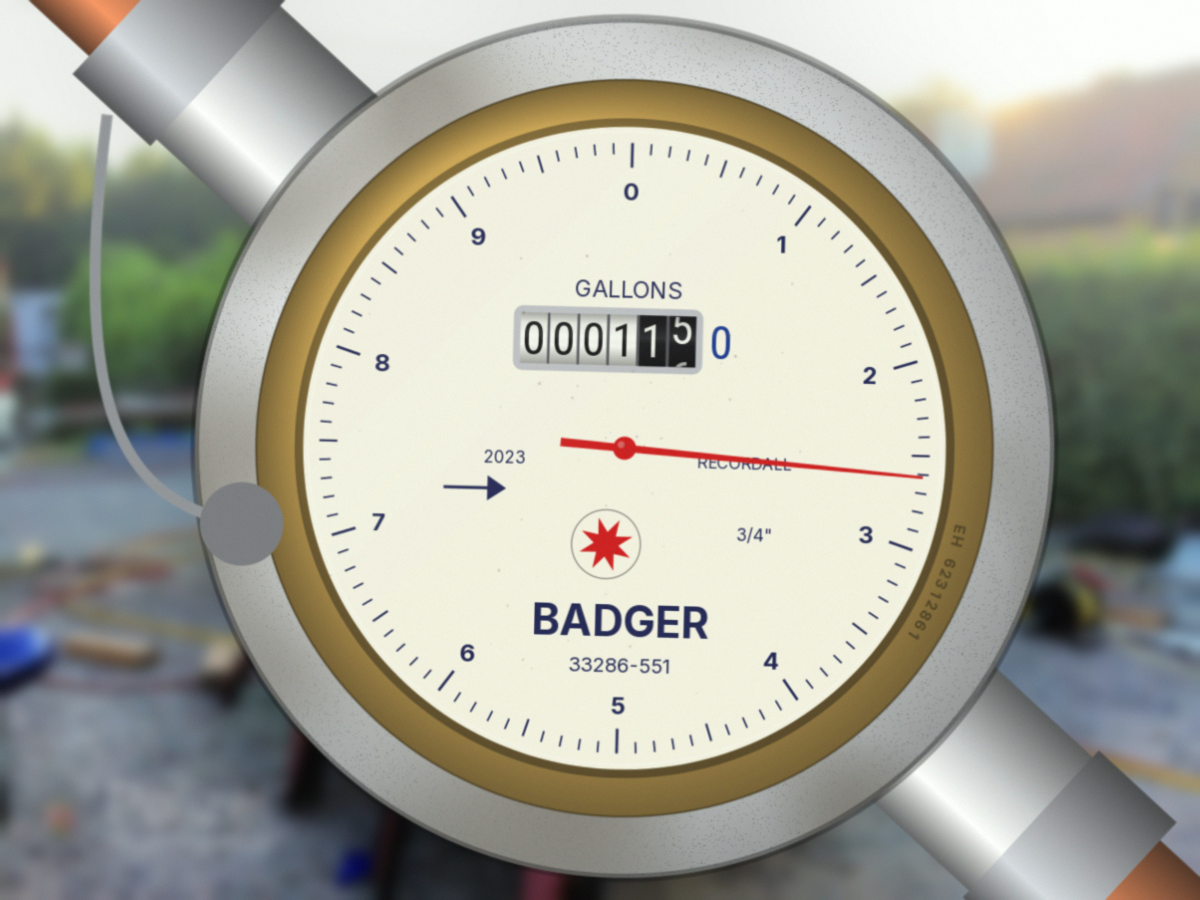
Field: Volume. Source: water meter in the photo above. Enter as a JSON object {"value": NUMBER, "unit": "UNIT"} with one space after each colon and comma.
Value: {"value": 1152.6, "unit": "gal"}
